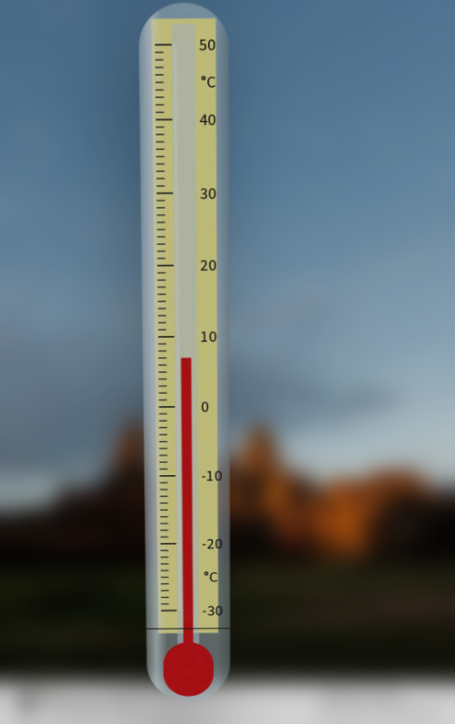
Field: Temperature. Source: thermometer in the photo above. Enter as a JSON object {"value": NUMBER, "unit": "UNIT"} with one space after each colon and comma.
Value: {"value": 7, "unit": "°C"}
